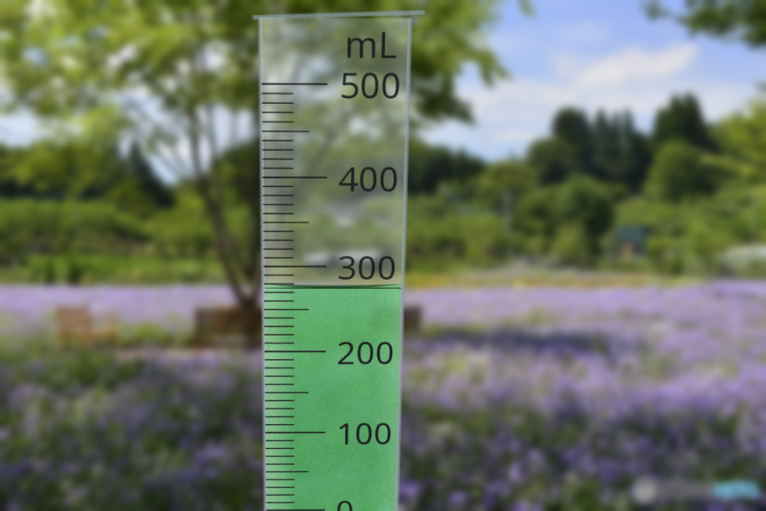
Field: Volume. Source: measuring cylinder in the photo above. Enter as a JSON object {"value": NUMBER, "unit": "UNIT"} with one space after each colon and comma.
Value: {"value": 275, "unit": "mL"}
